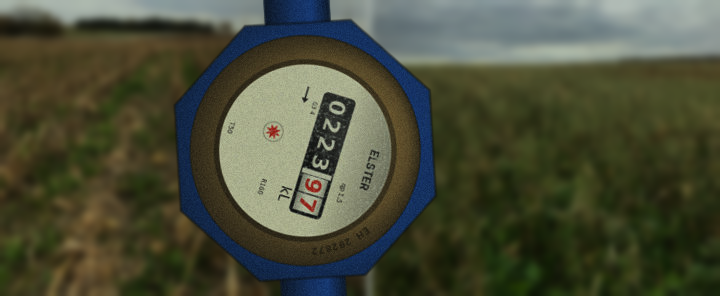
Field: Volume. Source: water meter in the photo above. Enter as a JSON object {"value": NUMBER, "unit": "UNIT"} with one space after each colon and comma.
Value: {"value": 223.97, "unit": "kL"}
